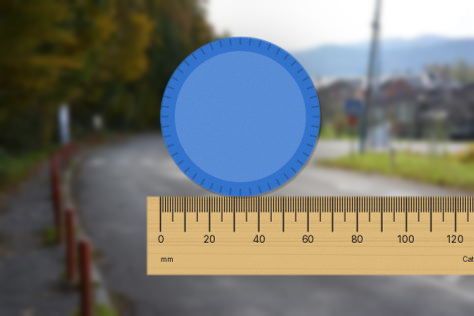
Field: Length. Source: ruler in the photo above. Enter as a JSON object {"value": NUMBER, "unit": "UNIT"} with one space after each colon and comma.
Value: {"value": 65, "unit": "mm"}
